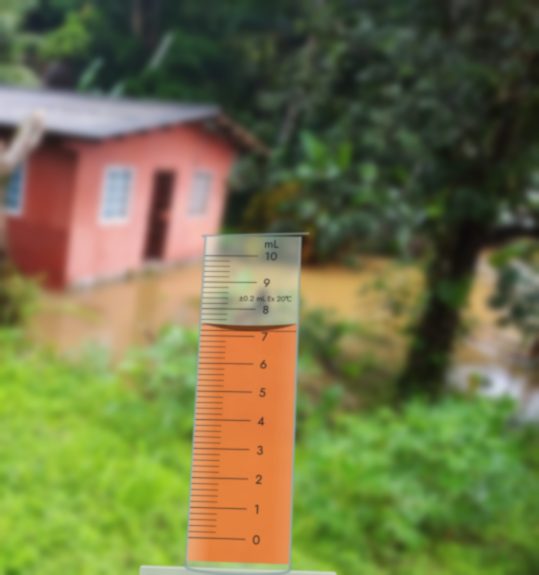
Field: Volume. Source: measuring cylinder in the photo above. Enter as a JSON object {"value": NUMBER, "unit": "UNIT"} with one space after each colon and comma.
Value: {"value": 7.2, "unit": "mL"}
